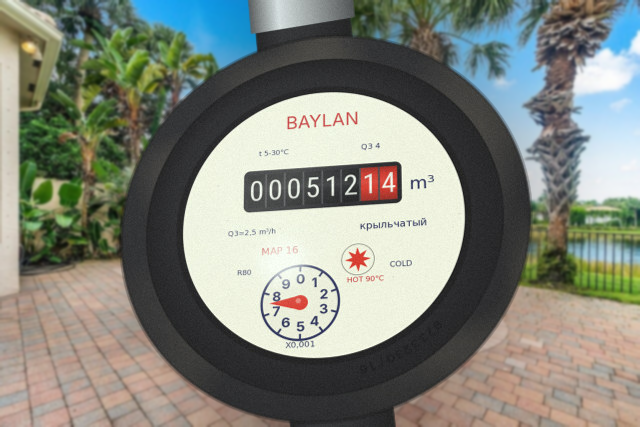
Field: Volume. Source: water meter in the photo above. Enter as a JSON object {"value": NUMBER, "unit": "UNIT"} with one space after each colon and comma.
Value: {"value": 512.147, "unit": "m³"}
